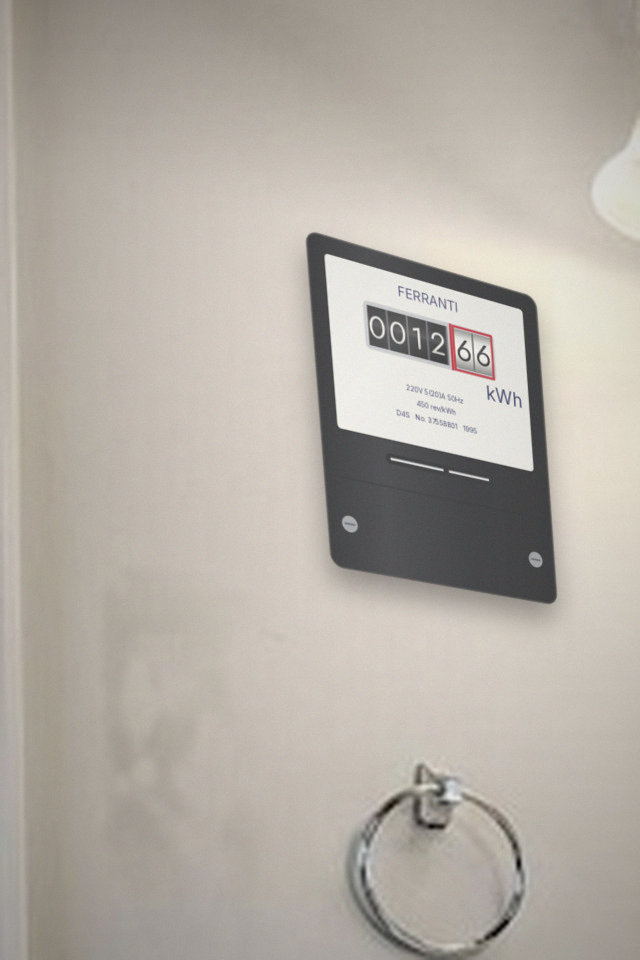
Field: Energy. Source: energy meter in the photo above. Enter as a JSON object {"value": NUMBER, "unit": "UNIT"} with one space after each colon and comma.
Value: {"value": 12.66, "unit": "kWh"}
